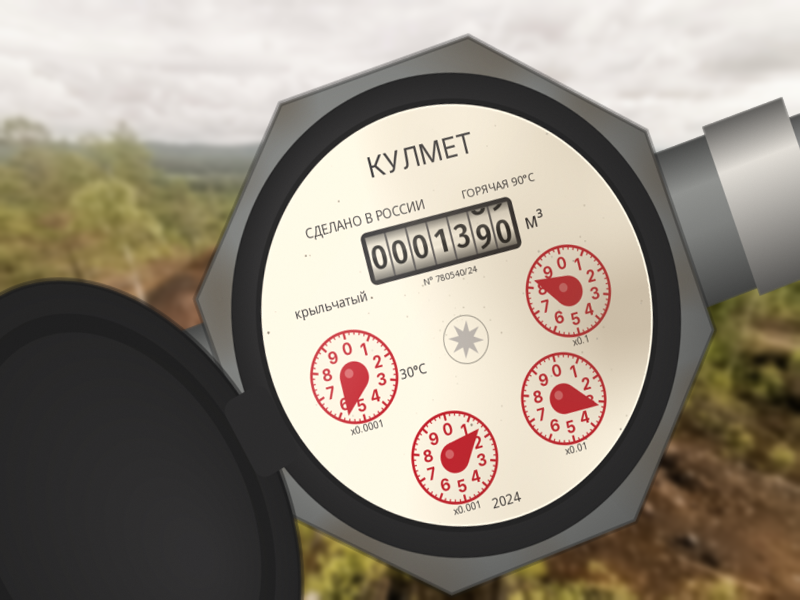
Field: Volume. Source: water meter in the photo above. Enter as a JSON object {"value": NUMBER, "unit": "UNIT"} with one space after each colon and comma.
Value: {"value": 1389.8315, "unit": "m³"}
